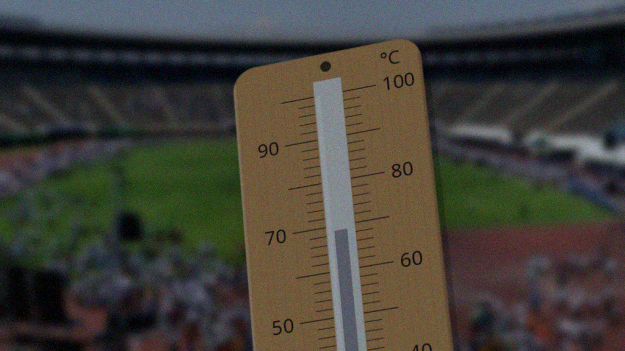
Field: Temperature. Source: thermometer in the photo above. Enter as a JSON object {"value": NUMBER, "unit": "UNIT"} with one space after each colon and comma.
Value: {"value": 69, "unit": "°C"}
